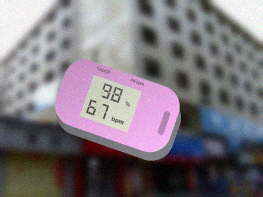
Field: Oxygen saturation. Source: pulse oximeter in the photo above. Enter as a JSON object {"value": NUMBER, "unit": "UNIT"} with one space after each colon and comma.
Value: {"value": 98, "unit": "%"}
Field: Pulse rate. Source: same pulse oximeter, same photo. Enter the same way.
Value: {"value": 67, "unit": "bpm"}
